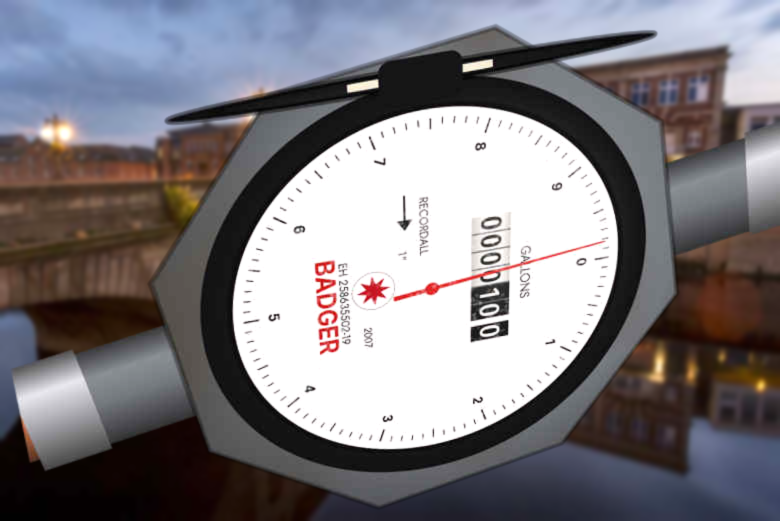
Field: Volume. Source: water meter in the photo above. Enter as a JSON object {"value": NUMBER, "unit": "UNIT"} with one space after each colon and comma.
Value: {"value": 99.8, "unit": "gal"}
